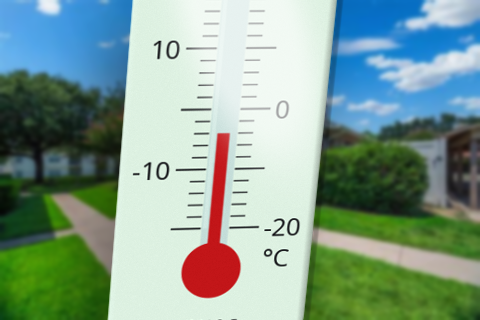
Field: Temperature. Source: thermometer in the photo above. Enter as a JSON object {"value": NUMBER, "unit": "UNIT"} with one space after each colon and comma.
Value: {"value": -4, "unit": "°C"}
